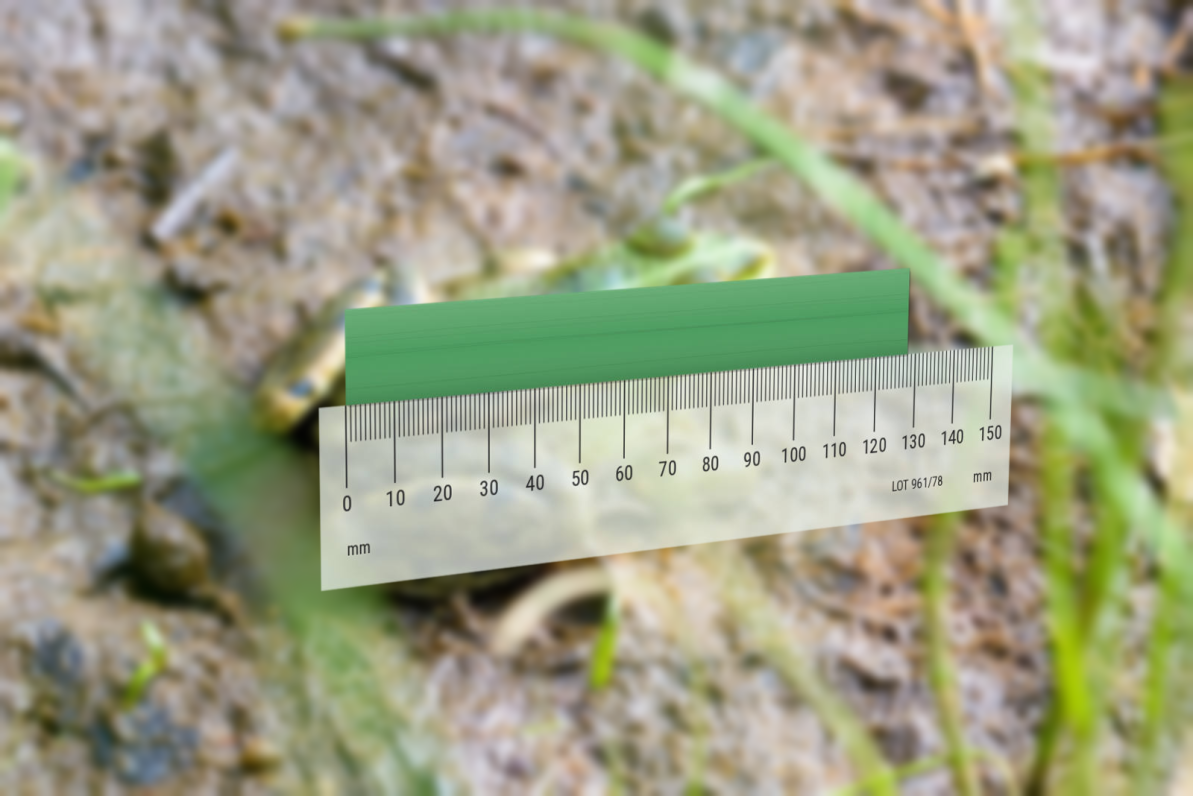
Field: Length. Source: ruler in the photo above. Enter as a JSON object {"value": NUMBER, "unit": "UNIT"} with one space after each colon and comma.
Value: {"value": 128, "unit": "mm"}
